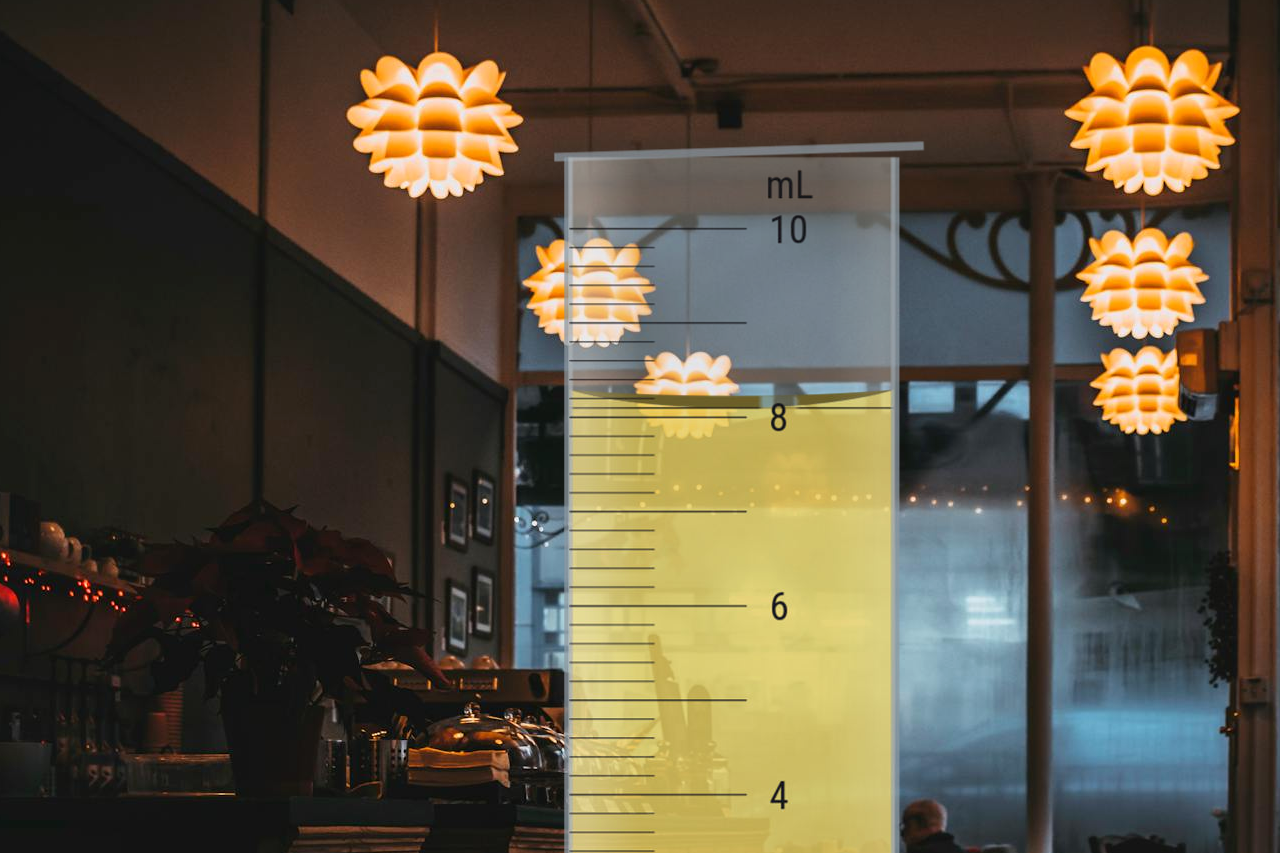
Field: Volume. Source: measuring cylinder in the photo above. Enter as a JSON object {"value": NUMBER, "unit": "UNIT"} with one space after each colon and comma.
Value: {"value": 8.1, "unit": "mL"}
